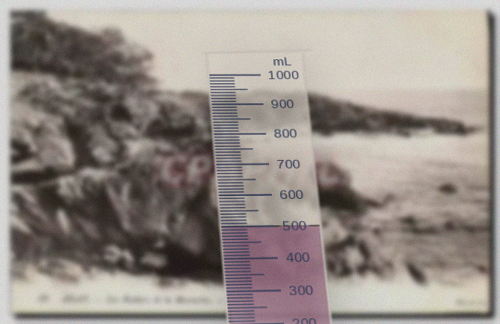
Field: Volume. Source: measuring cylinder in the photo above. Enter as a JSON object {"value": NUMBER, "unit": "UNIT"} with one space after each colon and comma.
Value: {"value": 500, "unit": "mL"}
